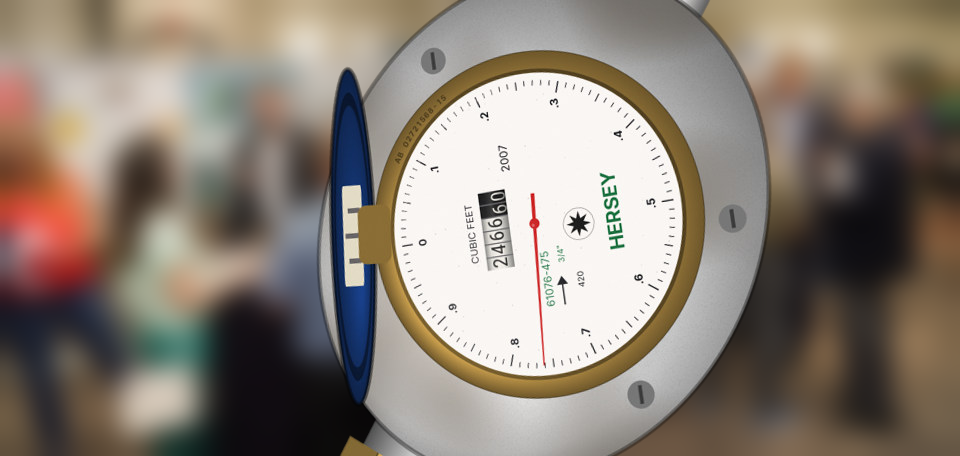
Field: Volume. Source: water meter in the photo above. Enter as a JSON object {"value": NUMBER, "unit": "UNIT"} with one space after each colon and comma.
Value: {"value": 246659.76, "unit": "ft³"}
